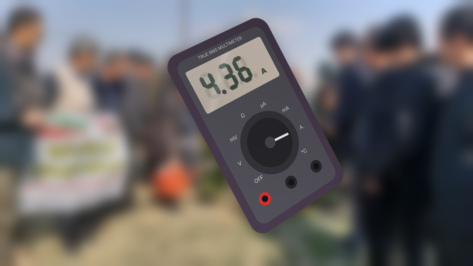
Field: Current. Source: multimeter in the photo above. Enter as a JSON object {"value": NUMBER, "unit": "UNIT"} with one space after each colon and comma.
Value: {"value": 4.36, "unit": "A"}
